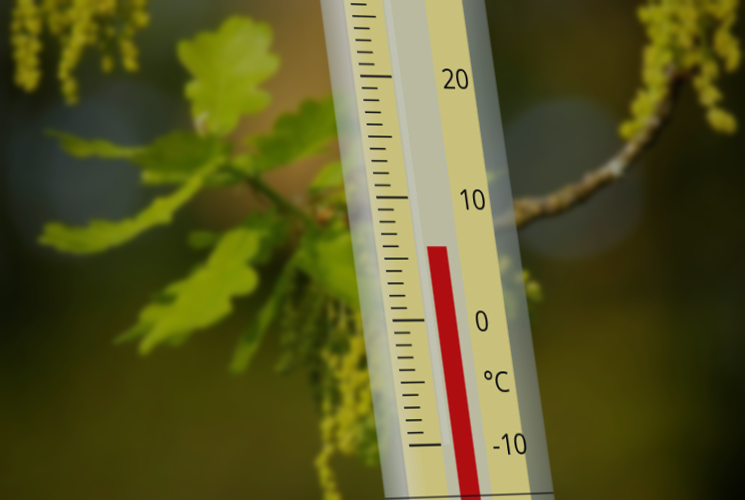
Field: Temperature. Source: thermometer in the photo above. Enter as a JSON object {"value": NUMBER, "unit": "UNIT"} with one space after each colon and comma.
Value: {"value": 6, "unit": "°C"}
